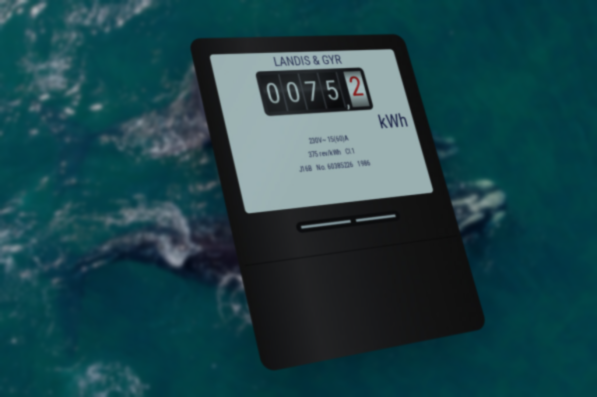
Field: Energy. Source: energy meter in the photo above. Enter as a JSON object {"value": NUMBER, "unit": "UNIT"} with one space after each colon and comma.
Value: {"value": 75.2, "unit": "kWh"}
